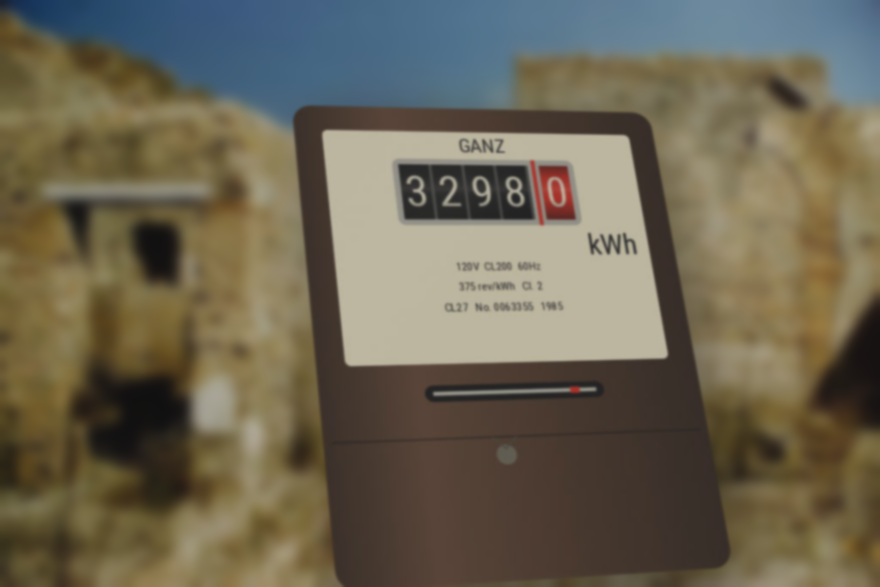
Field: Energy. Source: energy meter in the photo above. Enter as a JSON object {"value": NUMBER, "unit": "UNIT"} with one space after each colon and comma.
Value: {"value": 3298.0, "unit": "kWh"}
